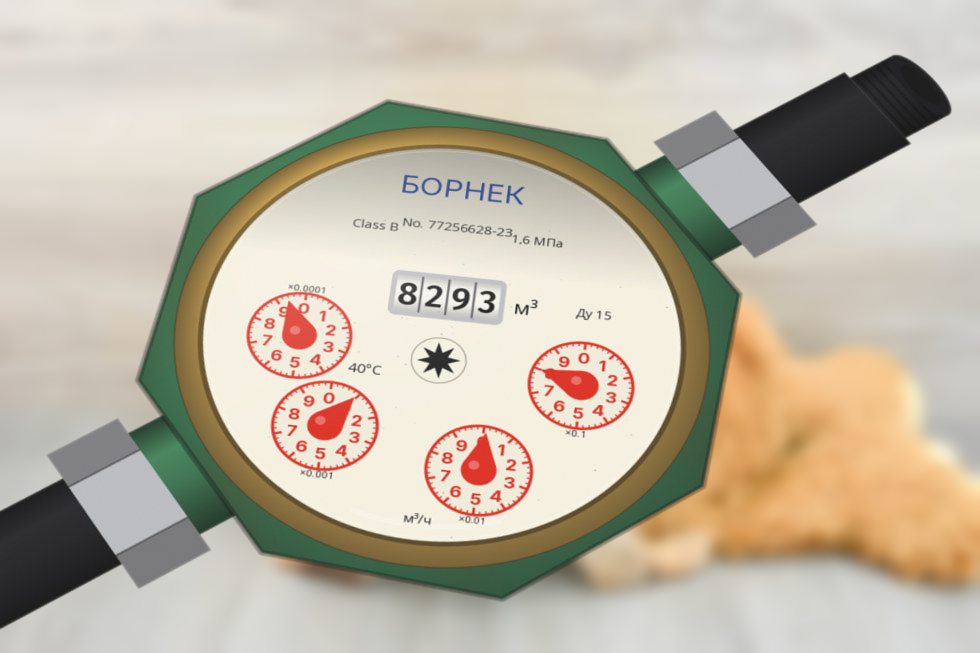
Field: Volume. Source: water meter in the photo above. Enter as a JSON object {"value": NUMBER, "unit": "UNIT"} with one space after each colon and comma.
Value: {"value": 8293.8009, "unit": "m³"}
